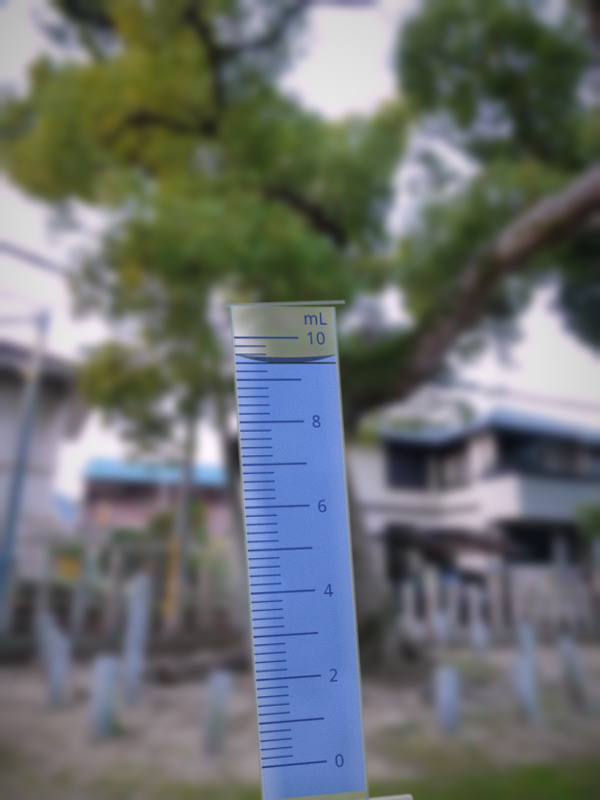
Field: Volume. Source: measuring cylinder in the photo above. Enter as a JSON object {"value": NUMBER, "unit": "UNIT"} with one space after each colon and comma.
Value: {"value": 9.4, "unit": "mL"}
